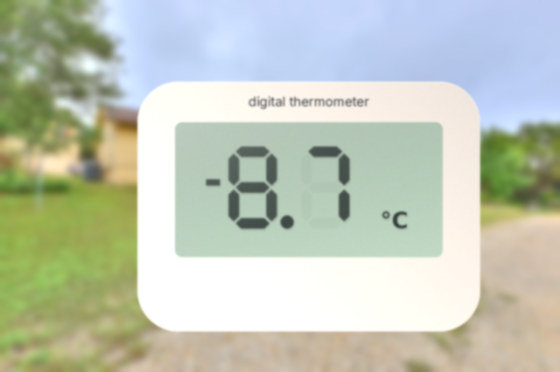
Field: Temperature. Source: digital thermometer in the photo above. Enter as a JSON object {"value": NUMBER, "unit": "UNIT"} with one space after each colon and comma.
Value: {"value": -8.7, "unit": "°C"}
